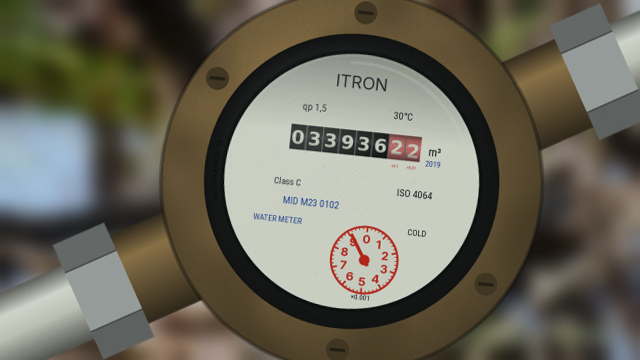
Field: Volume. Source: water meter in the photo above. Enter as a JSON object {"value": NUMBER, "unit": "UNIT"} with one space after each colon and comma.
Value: {"value": 33936.219, "unit": "m³"}
